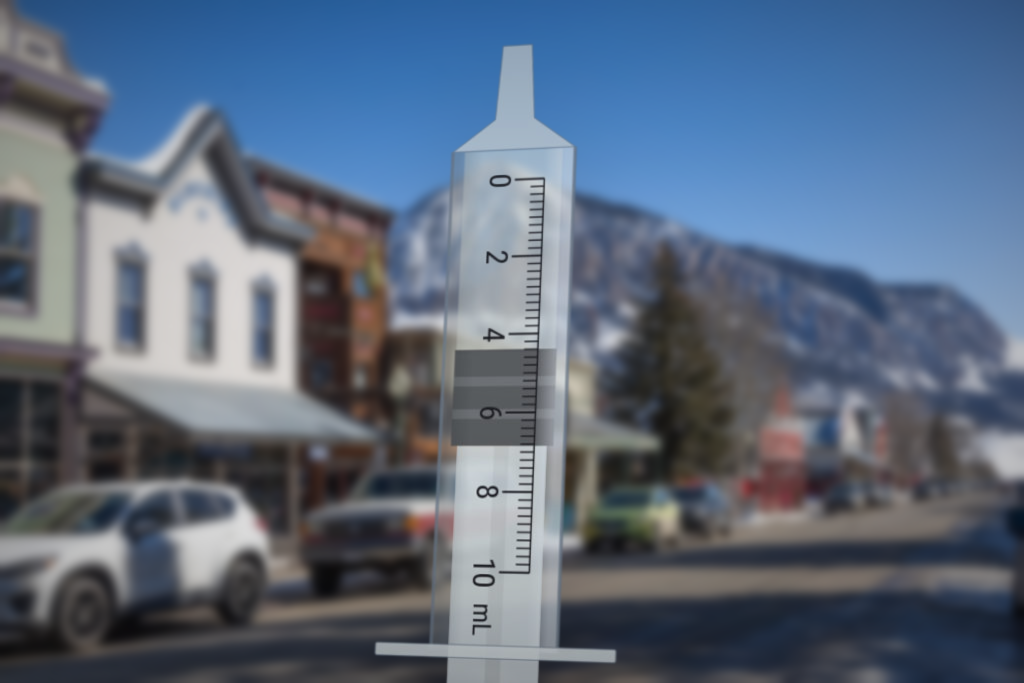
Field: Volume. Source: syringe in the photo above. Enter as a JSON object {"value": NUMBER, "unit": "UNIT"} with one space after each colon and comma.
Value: {"value": 4.4, "unit": "mL"}
